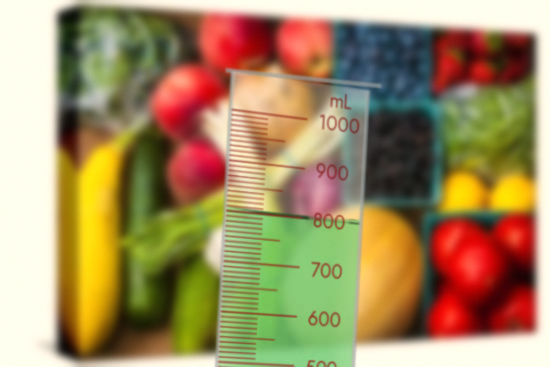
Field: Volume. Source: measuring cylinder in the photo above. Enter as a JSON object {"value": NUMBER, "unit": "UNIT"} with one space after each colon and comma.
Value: {"value": 800, "unit": "mL"}
